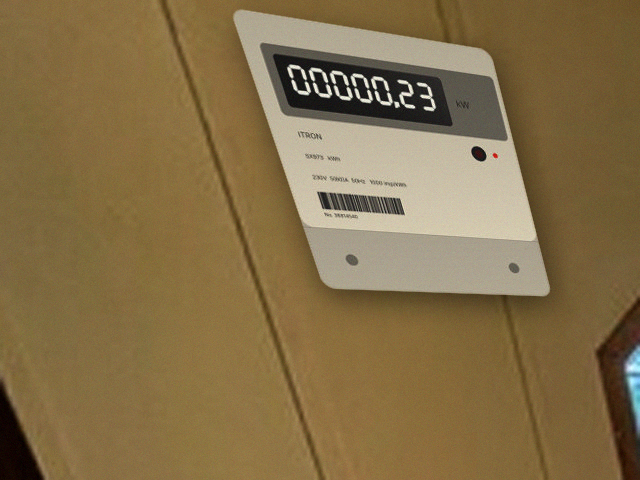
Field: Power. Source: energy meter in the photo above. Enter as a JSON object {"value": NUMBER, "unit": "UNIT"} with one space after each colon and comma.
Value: {"value": 0.23, "unit": "kW"}
